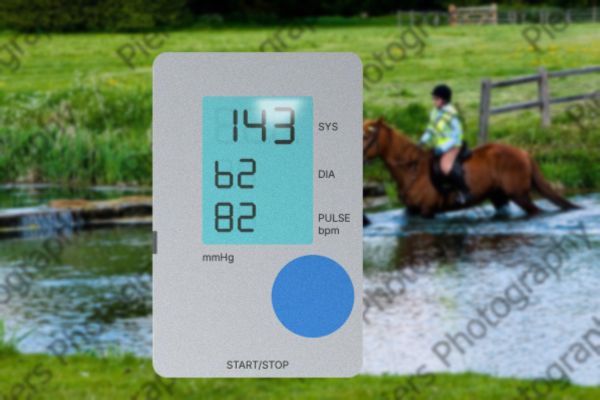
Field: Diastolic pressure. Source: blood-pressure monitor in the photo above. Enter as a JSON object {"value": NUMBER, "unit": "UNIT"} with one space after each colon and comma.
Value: {"value": 62, "unit": "mmHg"}
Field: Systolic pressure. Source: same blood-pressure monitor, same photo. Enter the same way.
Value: {"value": 143, "unit": "mmHg"}
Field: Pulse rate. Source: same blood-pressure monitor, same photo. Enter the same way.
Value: {"value": 82, "unit": "bpm"}
